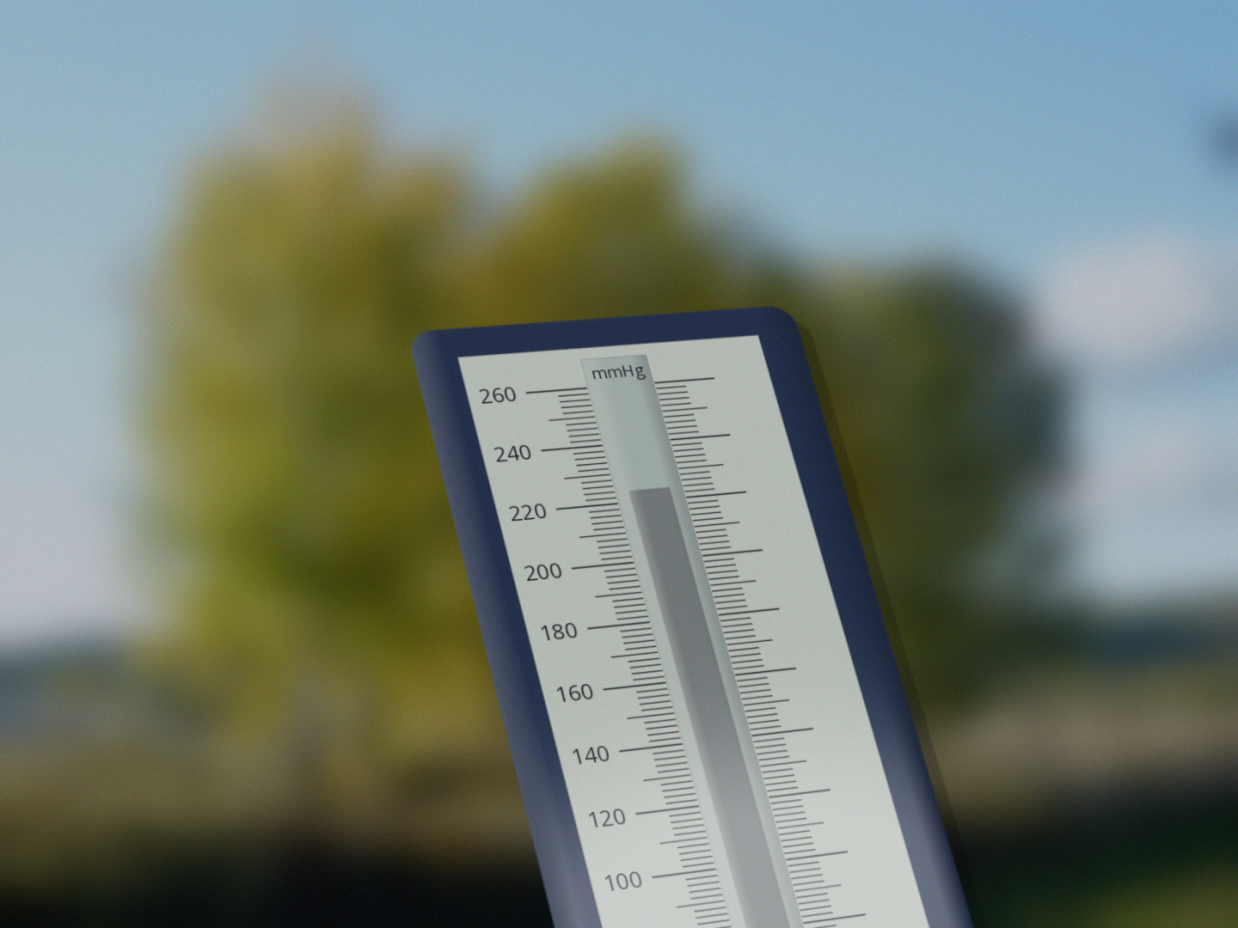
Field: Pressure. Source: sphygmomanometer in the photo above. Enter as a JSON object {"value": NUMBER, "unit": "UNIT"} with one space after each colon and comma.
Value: {"value": 224, "unit": "mmHg"}
